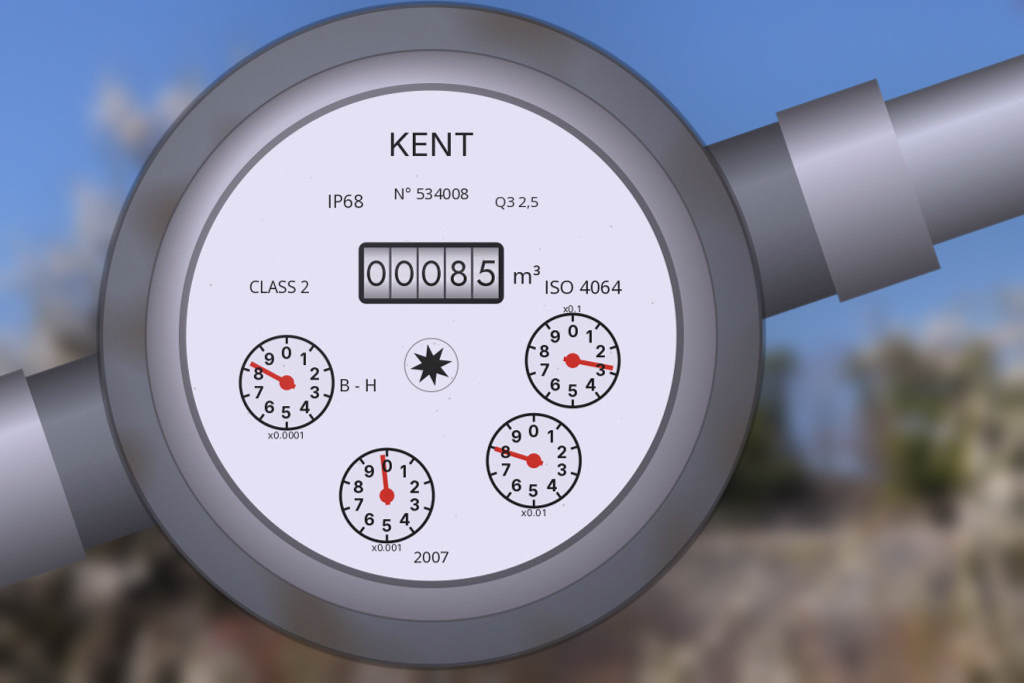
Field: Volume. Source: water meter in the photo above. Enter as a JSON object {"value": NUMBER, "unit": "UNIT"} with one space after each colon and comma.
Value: {"value": 85.2798, "unit": "m³"}
